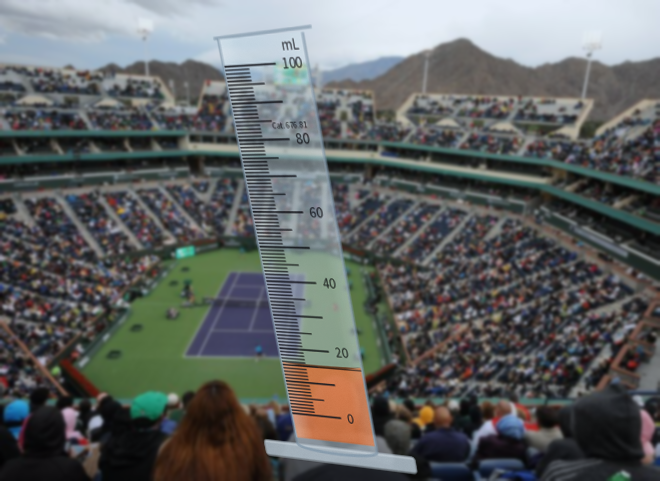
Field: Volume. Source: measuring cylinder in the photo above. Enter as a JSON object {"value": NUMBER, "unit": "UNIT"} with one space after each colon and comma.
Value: {"value": 15, "unit": "mL"}
